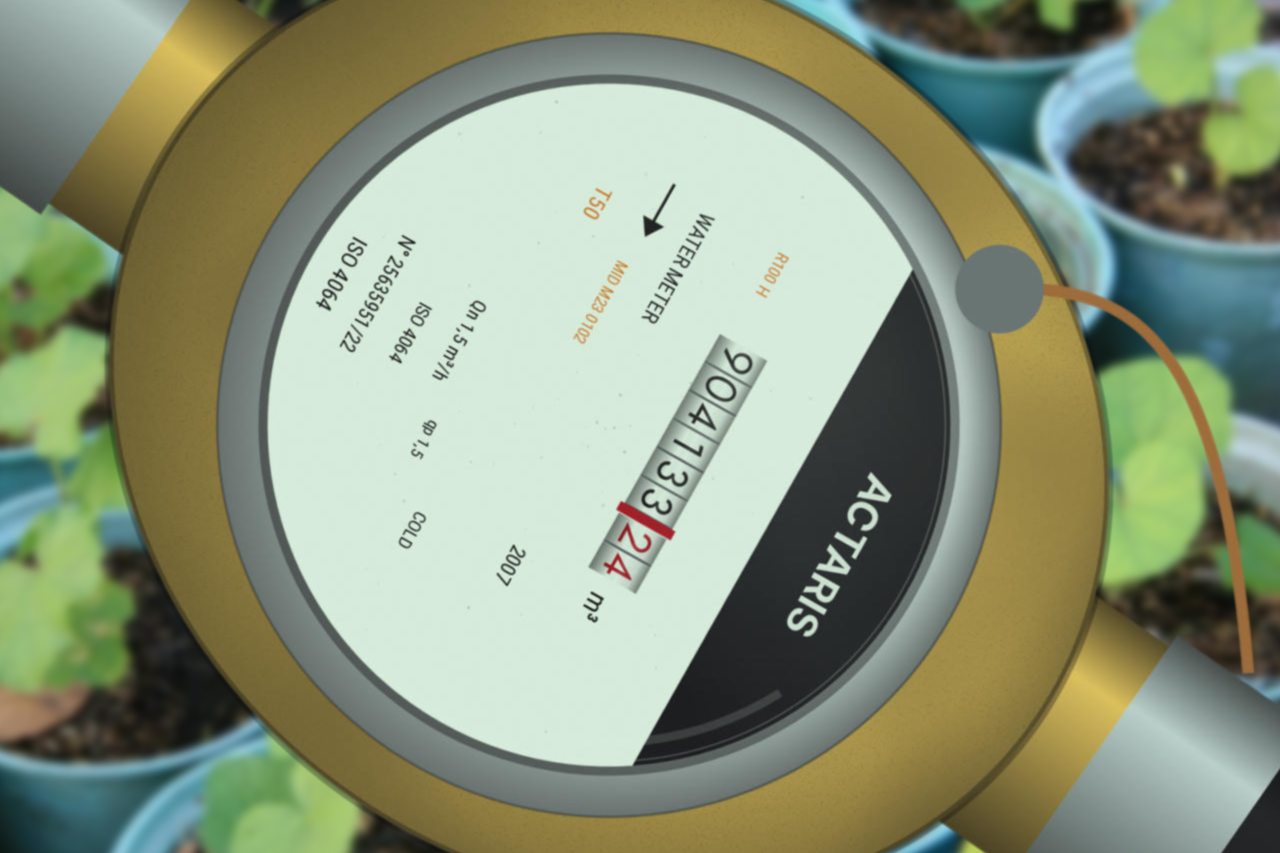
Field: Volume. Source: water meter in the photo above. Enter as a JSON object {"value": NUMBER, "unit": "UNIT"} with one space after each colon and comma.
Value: {"value": 904133.24, "unit": "m³"}
